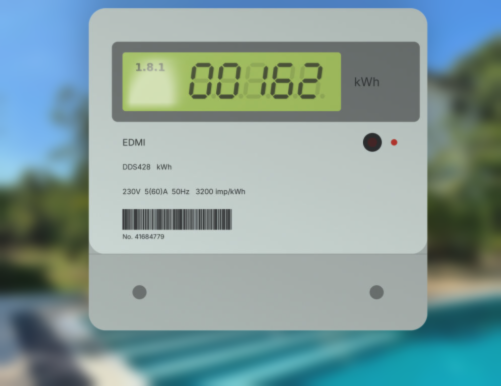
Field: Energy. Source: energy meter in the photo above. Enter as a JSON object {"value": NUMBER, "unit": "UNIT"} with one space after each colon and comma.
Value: {"value": 162, "unit": "kWh"}
